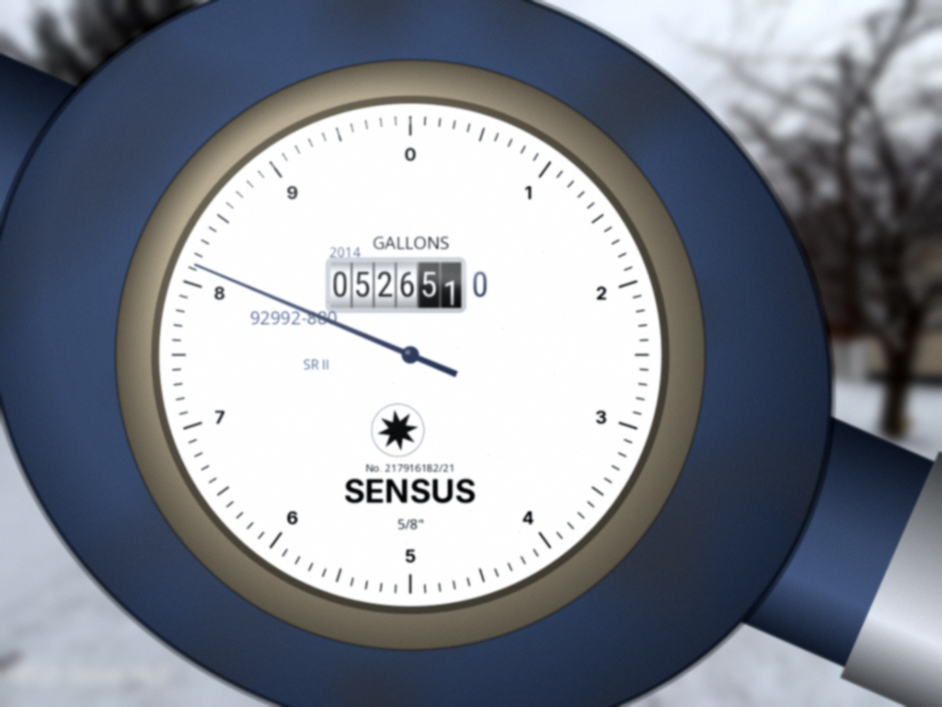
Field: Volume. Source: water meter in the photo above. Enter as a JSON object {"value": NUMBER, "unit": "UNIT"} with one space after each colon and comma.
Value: {"value": 526508.1, "unit": "gal"}
